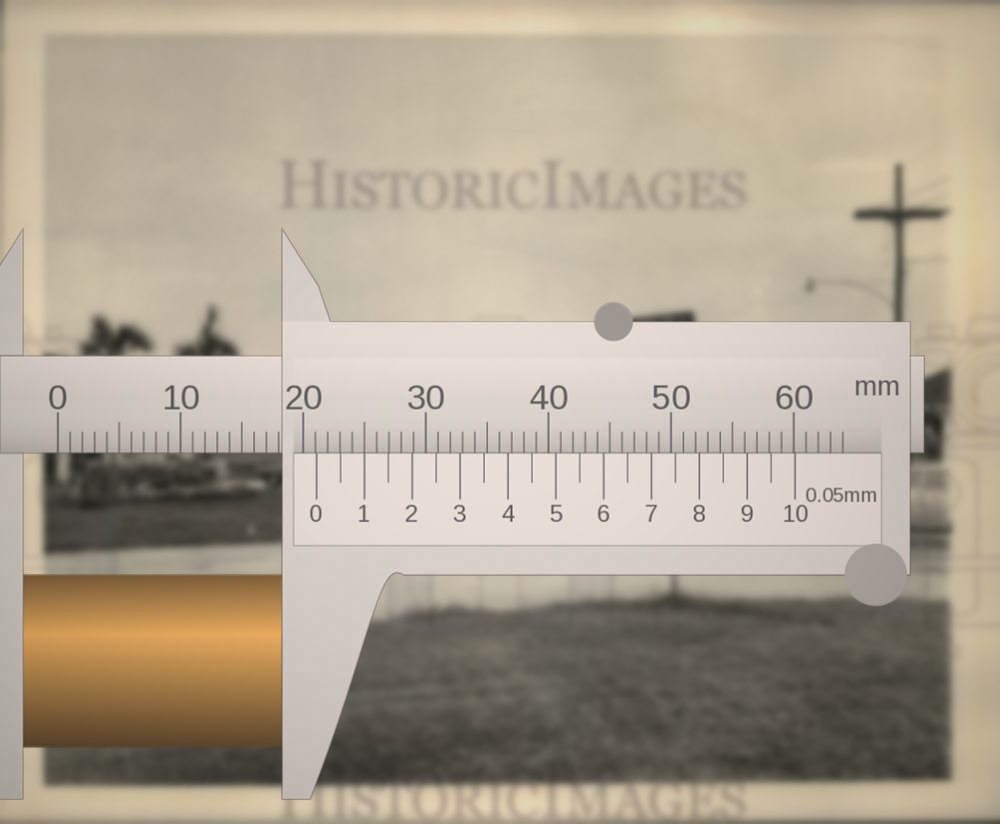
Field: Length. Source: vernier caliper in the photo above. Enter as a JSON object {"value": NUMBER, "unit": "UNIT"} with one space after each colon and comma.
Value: {"value": 21.1, "unit": "mm"}
